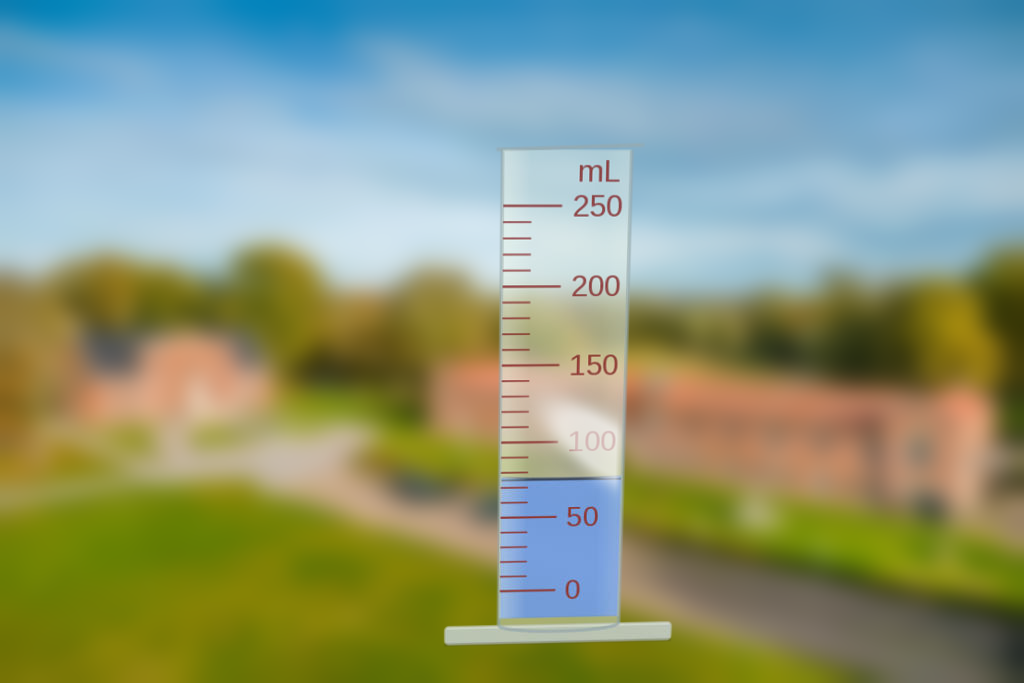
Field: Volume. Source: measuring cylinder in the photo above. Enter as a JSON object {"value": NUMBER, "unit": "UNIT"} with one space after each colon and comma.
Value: {"value": 75, "unit": "mL"}
